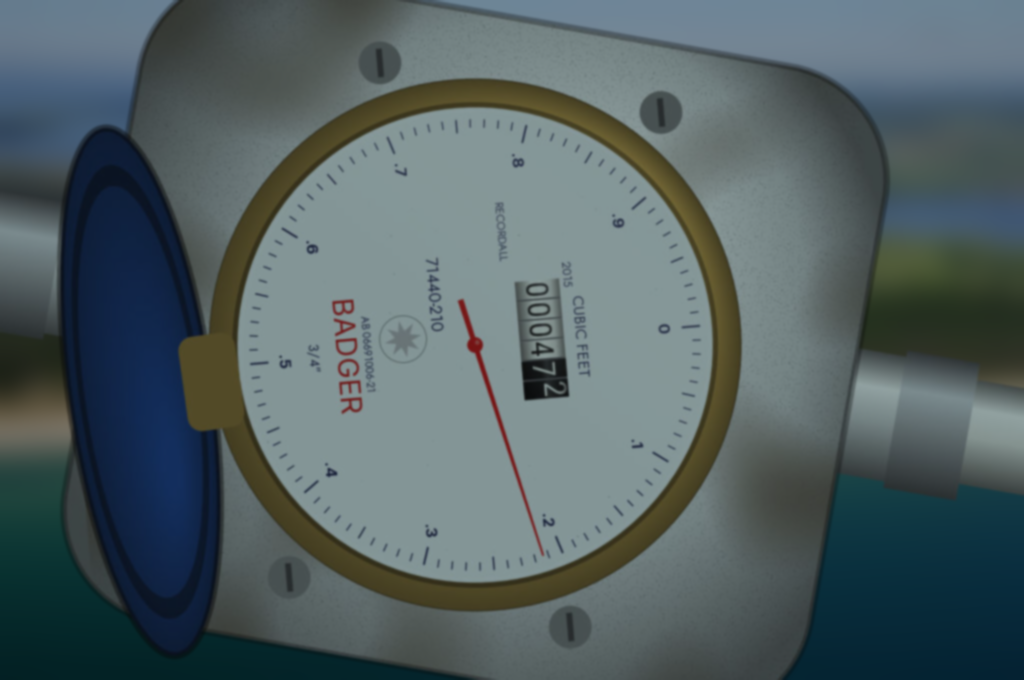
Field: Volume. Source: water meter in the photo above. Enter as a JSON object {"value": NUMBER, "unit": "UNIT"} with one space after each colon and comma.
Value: {"value": 472.21, "unit": "ft³"}
